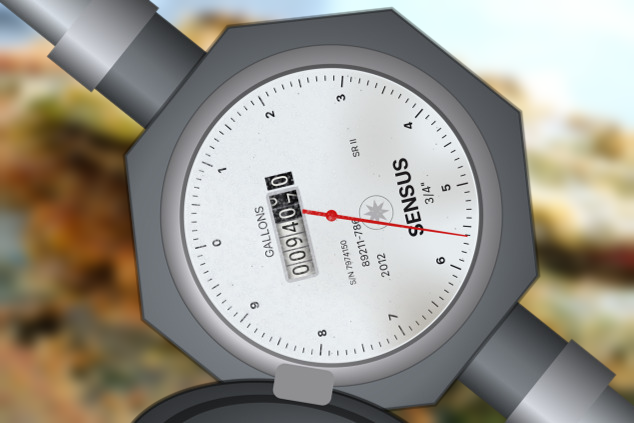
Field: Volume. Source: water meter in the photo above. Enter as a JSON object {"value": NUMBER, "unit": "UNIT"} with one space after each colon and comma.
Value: {"value": 94065.6, "unit": "gal"}
